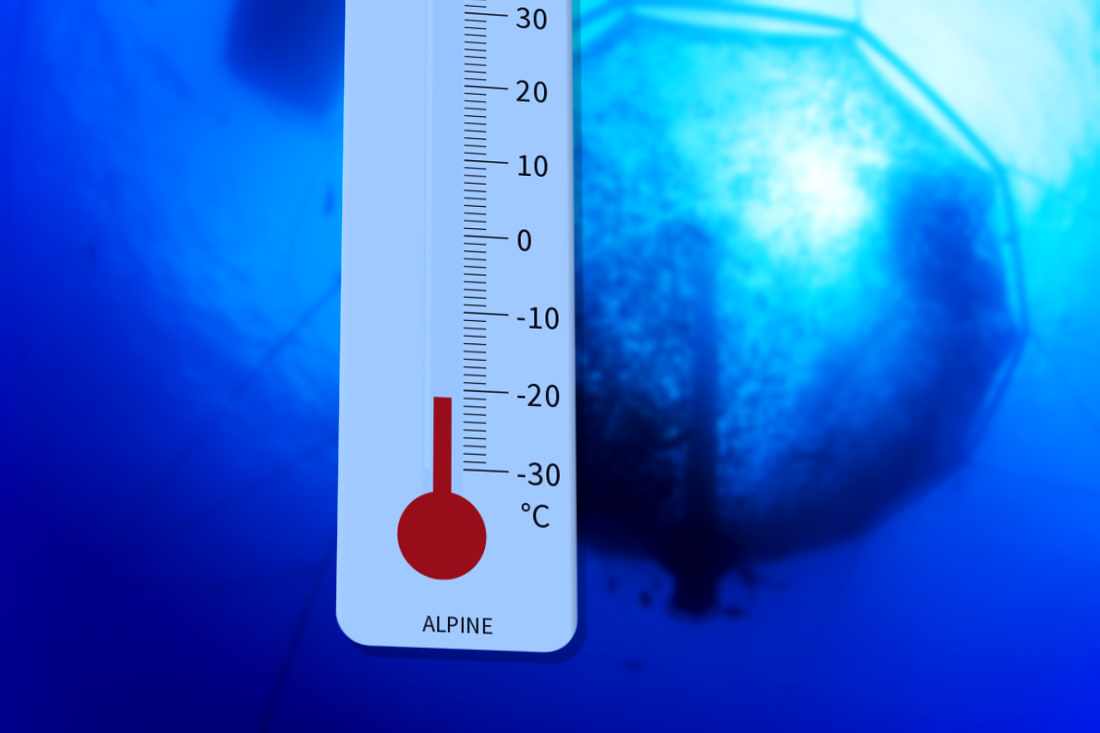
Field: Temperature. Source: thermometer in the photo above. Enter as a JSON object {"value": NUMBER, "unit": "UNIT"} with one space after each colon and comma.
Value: {"value": -21, "unit": "°C"}
